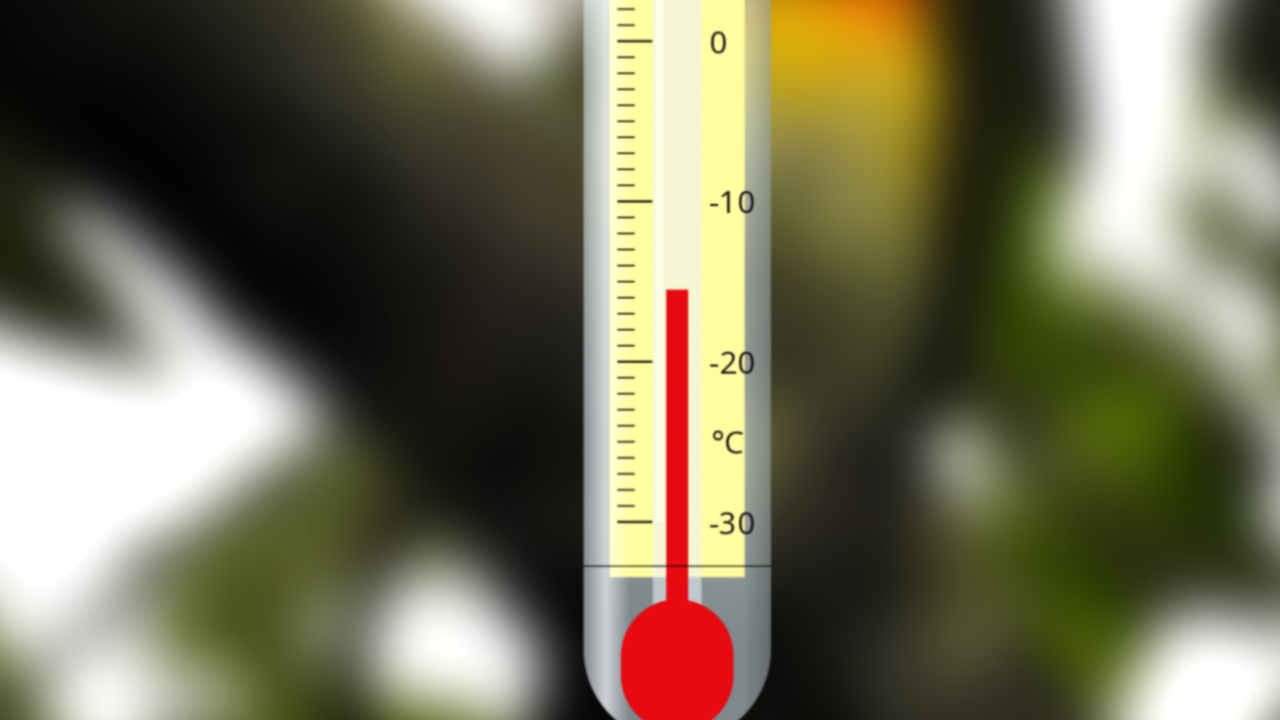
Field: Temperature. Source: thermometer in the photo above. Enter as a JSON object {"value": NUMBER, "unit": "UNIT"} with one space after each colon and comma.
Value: {"value": -15.5, "unit": "°C"}
